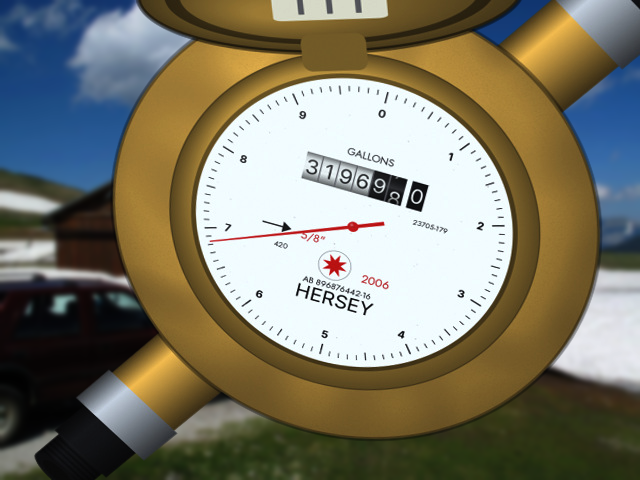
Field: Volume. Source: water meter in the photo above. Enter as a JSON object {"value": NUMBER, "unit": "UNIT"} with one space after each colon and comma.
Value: {"value": 3196976.8, "unit": "gal"}
